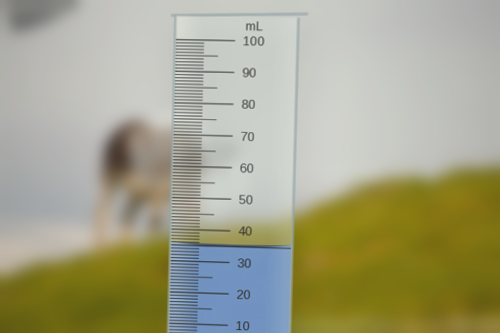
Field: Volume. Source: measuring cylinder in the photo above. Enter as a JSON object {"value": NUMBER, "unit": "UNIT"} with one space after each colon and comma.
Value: {"value": 35, "unit": "mL"}
